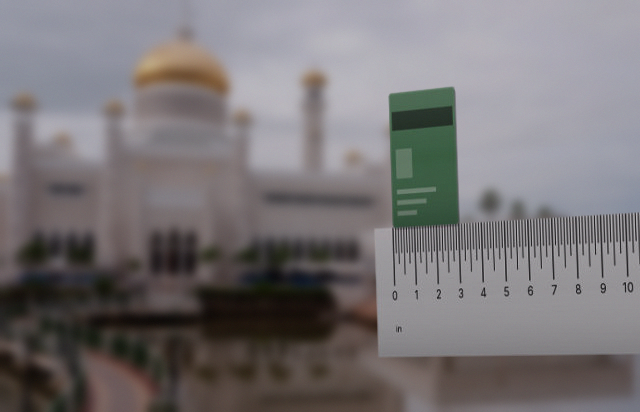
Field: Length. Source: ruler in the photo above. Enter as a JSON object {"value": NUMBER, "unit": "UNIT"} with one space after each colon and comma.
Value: {"value": 3, "unit": "in"}
